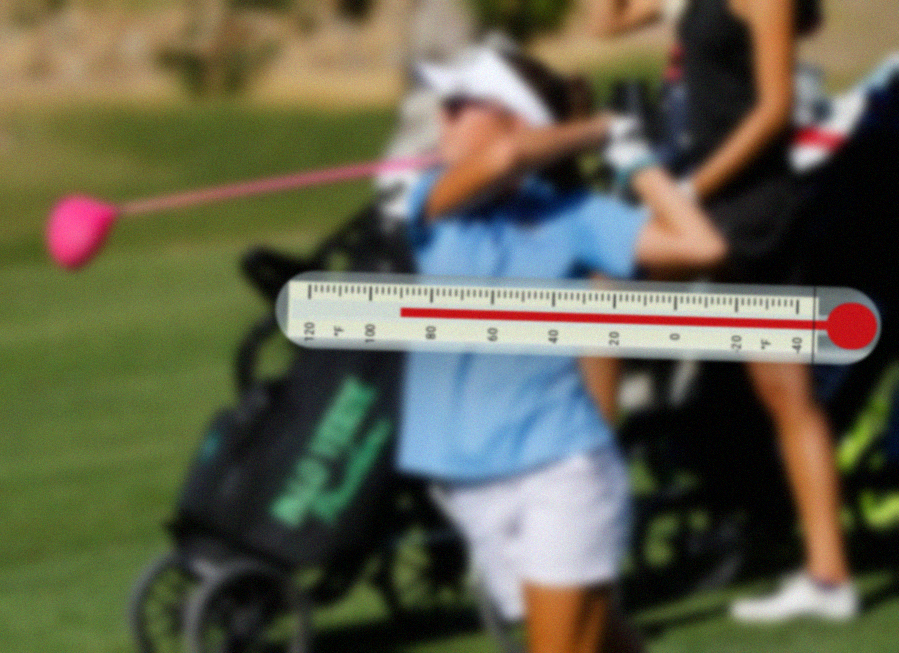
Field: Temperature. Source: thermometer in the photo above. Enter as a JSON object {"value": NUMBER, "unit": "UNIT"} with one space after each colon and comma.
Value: {"value": 90, "unit": "°F"}
